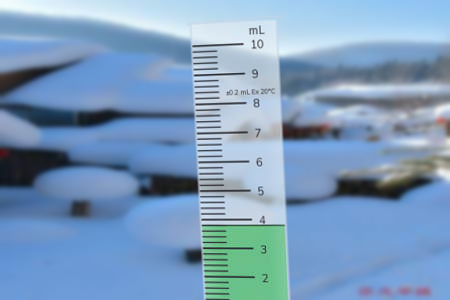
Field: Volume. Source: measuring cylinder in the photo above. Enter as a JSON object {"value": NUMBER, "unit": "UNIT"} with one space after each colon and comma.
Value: {"value": 3.8, "unit": "mL"}
